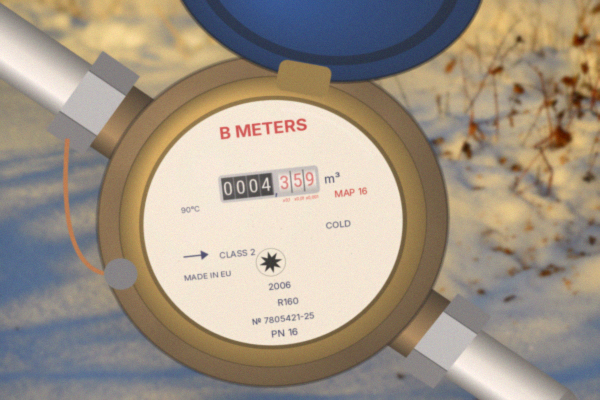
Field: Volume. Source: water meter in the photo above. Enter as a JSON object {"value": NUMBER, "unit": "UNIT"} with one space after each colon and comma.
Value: {"value": 4.359, "unit": "m³"}
